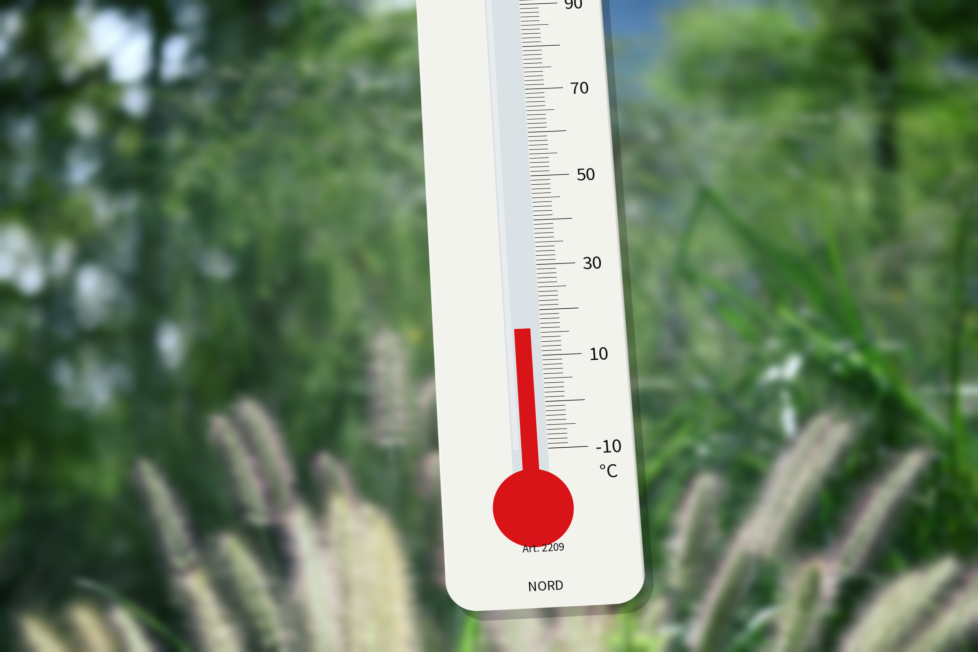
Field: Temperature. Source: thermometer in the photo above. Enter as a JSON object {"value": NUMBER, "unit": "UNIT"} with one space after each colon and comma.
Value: {"value": 16, "unit": "°C"}
